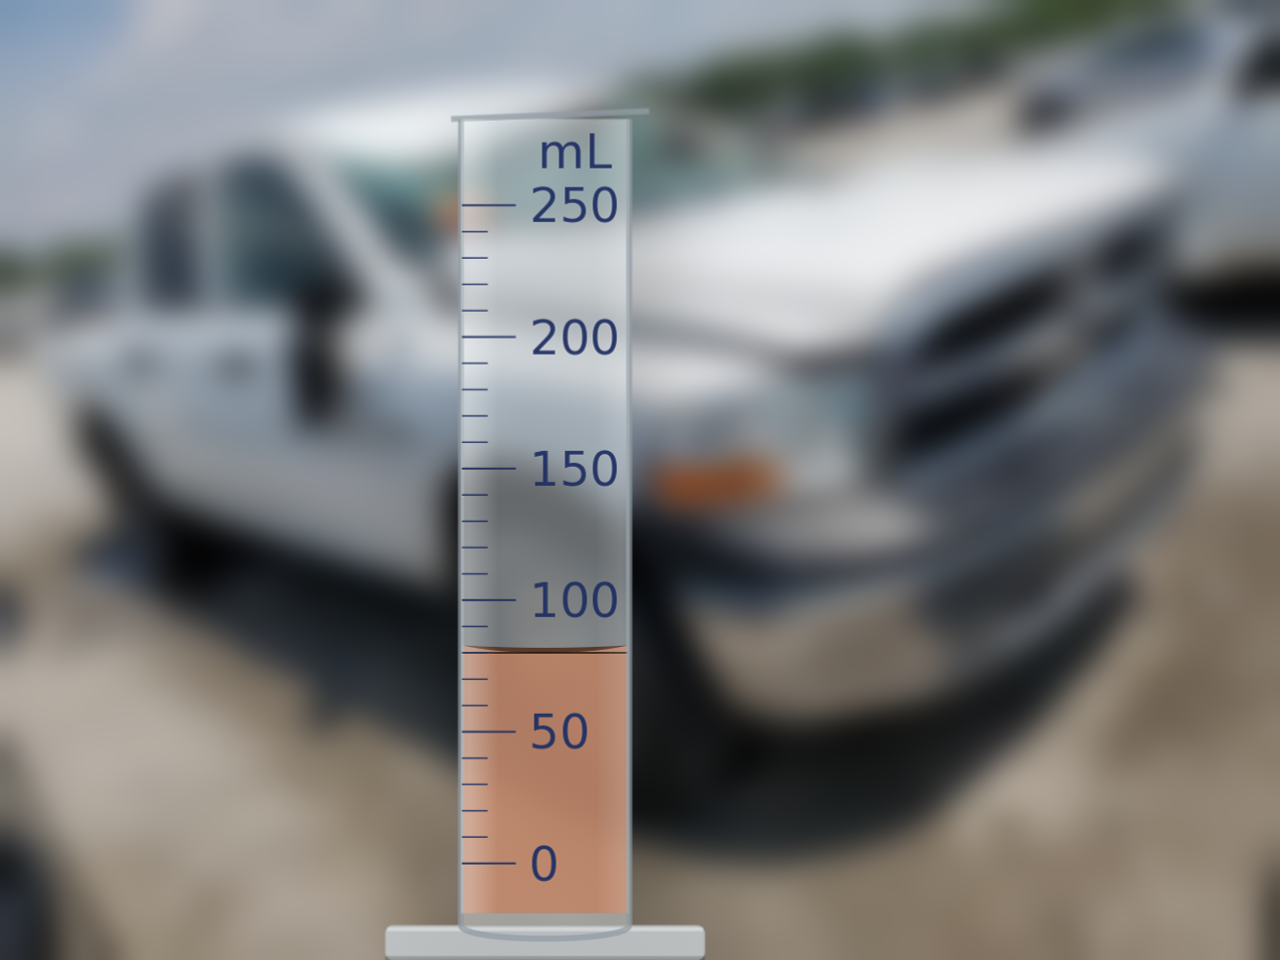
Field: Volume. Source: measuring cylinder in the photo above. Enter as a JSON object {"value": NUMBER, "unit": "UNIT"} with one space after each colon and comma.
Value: {"value": 80, "unit": "mL"}
